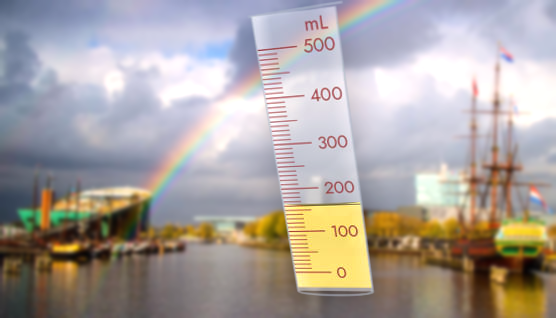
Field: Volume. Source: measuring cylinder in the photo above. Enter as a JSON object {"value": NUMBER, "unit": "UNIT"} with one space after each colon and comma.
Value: {"value": 160, "unit": "mL"}
